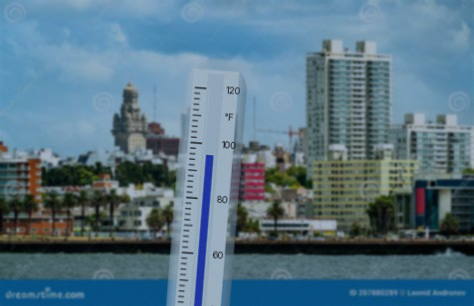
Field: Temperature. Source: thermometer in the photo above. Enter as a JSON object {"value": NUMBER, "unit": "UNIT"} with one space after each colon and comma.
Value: {"value": 96, "unit": "°F"}
